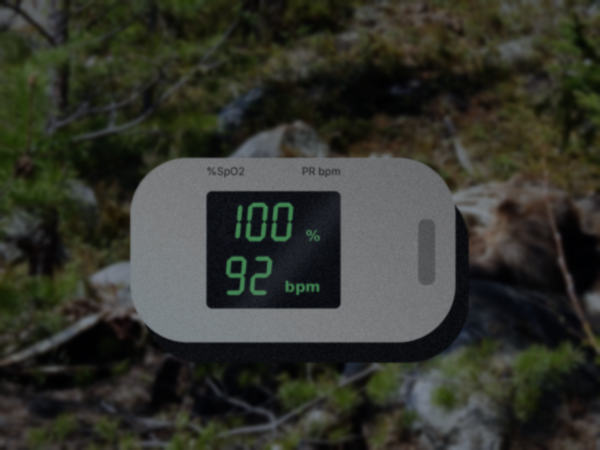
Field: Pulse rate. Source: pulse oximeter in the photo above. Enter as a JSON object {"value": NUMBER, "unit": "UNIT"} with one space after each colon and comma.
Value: {"value": 92, "unit": "bpm"}
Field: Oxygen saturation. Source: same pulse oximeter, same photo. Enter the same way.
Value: {"value": 100, "unit": "%"}
